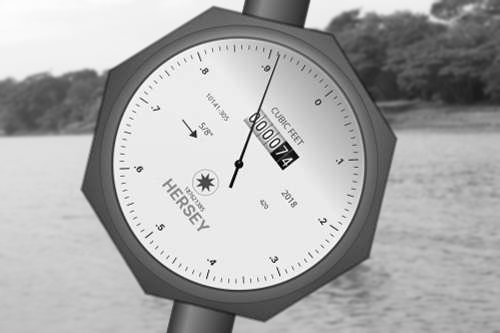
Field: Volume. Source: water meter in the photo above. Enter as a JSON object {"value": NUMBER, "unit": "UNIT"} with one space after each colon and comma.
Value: {"value": 73.91, "unit": "ft³"}
